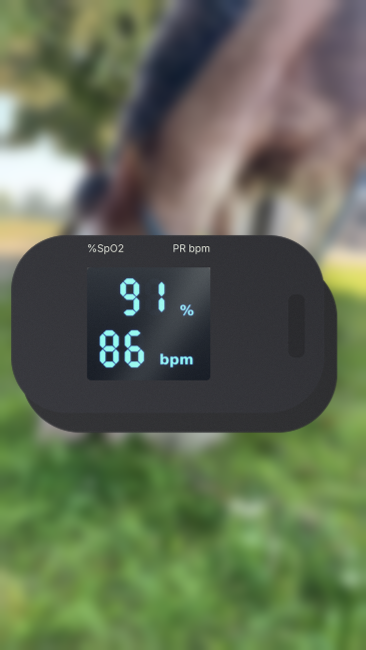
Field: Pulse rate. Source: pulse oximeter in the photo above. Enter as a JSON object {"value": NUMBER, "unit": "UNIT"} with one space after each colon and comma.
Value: {"value": 86, "unit": "bpm"}
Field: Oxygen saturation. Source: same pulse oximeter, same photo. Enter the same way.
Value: {"value": 91, "unit": "%"}
